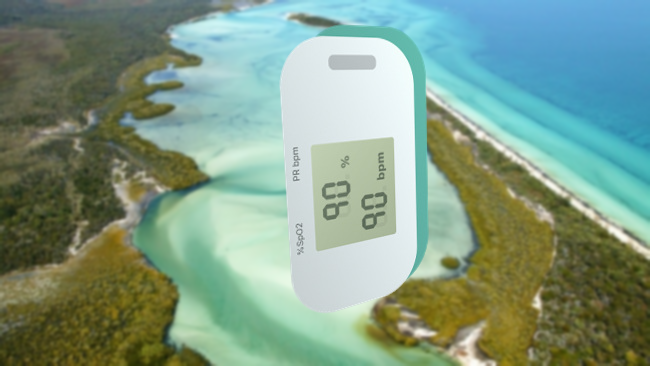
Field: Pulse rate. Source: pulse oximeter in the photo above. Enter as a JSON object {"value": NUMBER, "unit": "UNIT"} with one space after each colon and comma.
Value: {"value": 90, "unit": "bpm"}
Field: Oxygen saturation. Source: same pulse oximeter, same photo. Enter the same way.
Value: {"value": 90, "unit": "%"}
